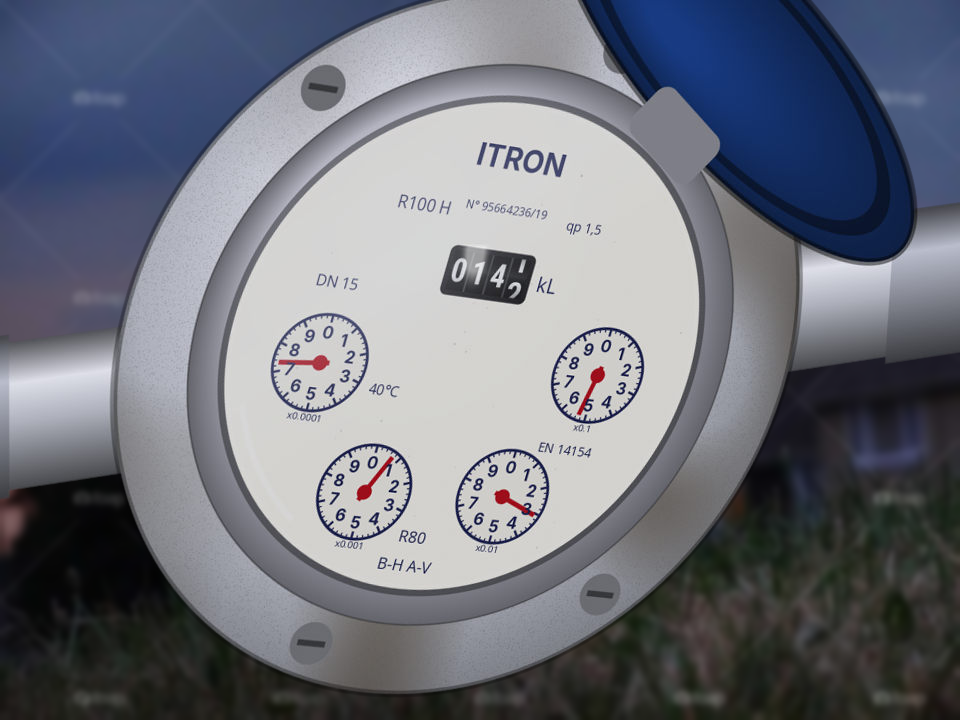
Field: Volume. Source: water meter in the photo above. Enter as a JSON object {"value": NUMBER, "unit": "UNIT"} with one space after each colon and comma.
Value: {"value": 141.5307, "unit": "kL"}
